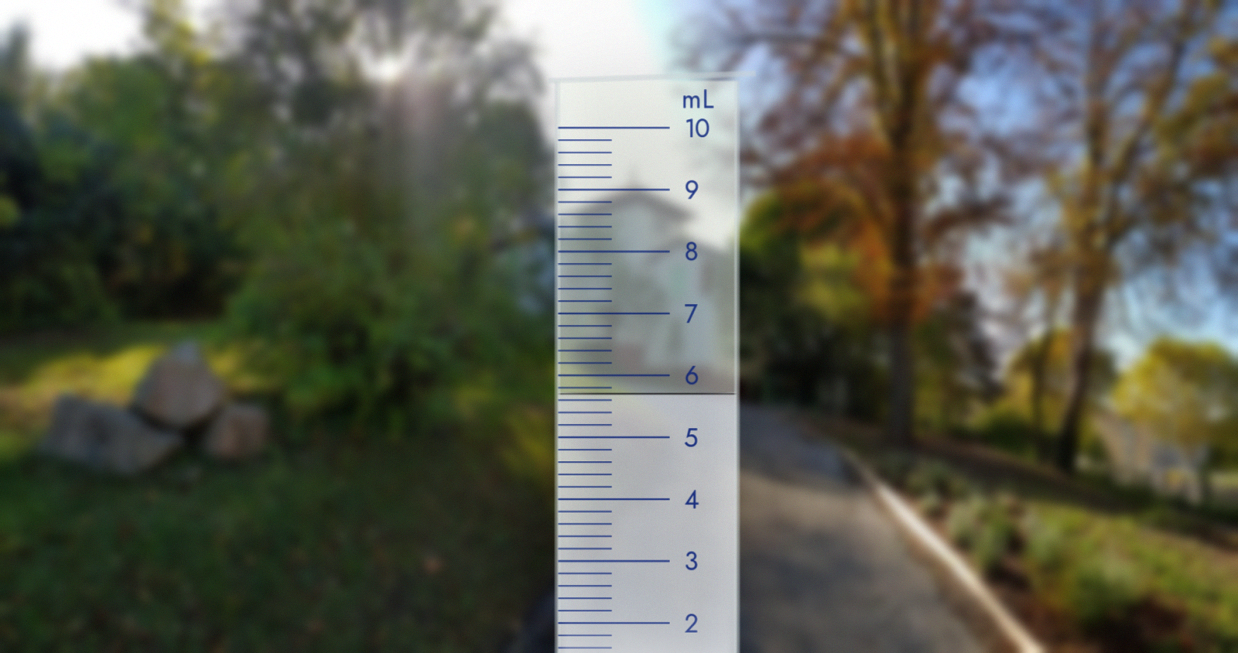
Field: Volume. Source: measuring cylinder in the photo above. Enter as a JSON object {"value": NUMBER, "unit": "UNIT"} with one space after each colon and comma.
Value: {"value": 5.7, "unit": "mL"}
